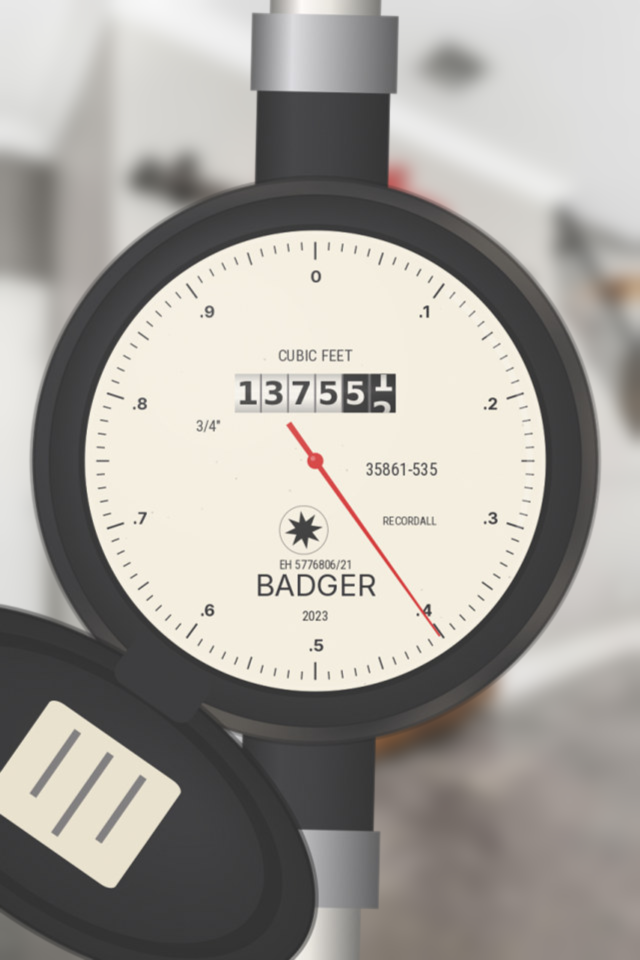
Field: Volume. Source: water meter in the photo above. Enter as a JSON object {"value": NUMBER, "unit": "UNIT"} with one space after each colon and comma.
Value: {"value": 137551.40, "unit": "ft³"}
